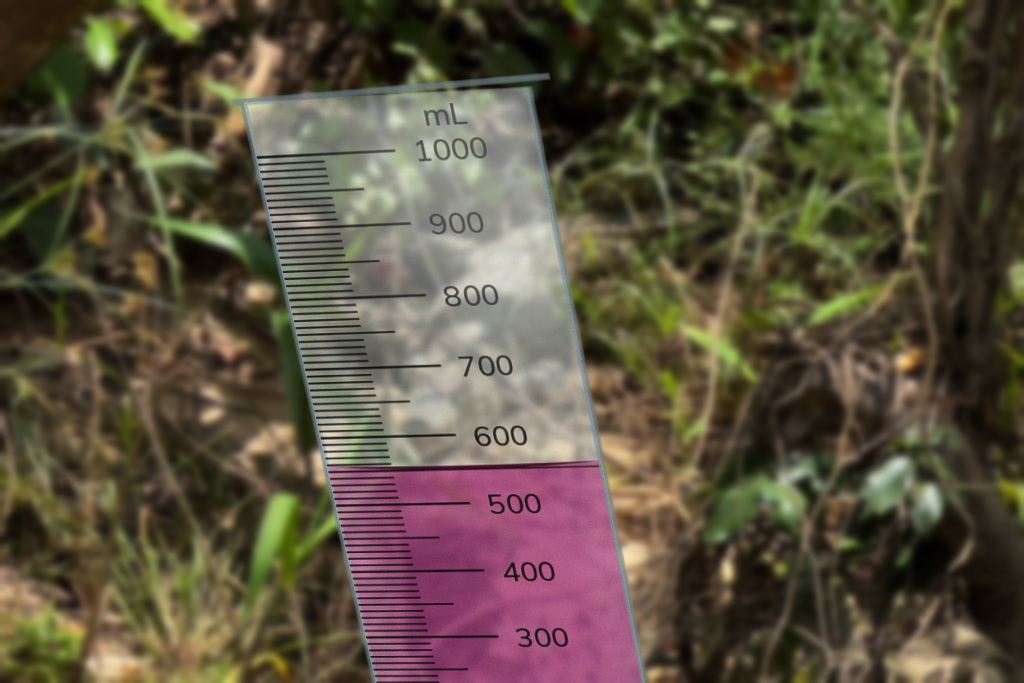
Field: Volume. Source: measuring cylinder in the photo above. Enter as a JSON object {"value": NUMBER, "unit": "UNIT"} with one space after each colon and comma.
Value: {"value": 550, "unit": "mL"}
